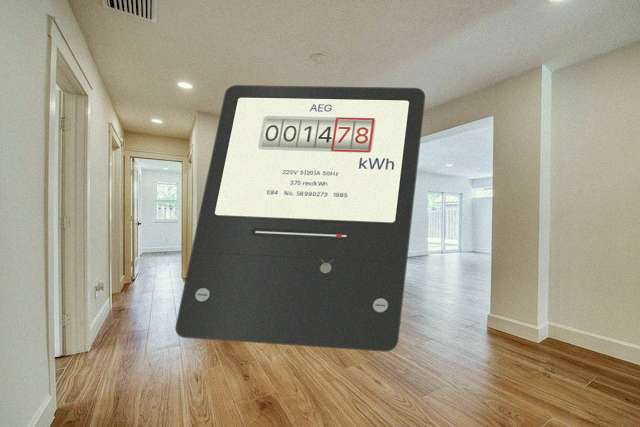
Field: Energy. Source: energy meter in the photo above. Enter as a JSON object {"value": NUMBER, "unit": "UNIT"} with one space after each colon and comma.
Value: {"value": 14.78, "unit": "kWh"}
